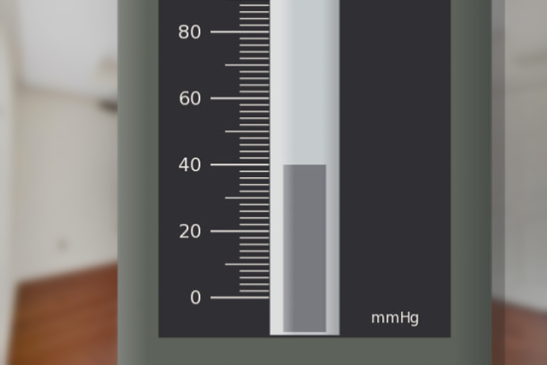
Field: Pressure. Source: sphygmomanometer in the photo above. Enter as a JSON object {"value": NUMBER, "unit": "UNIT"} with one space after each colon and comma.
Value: {"value": 40, "unit": "mmHg"}
